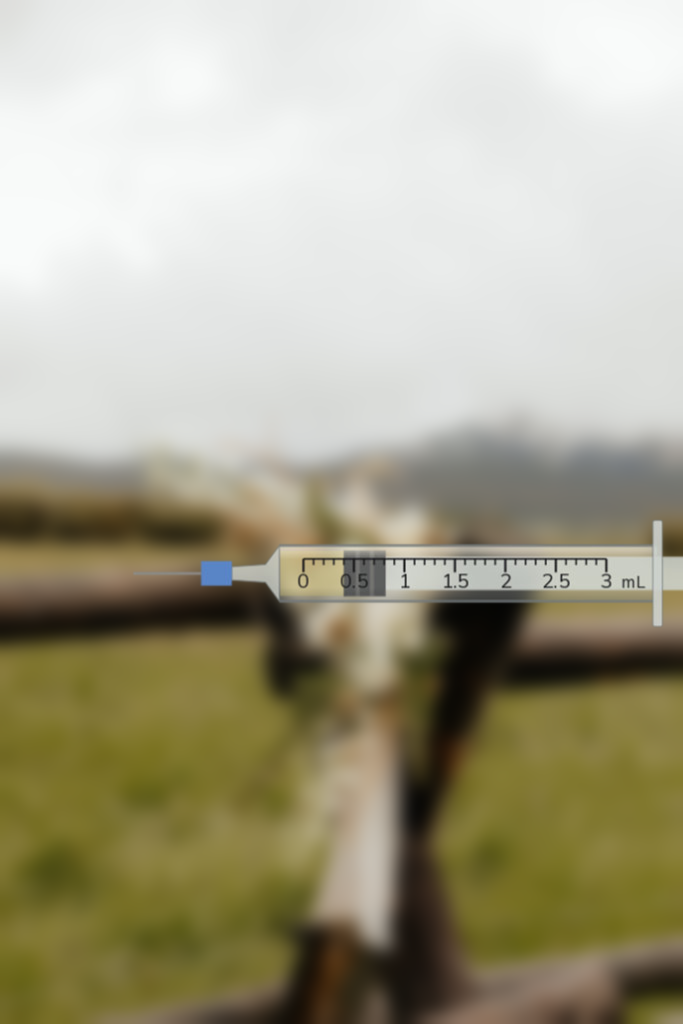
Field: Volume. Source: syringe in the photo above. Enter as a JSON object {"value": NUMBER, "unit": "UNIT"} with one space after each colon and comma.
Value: {"value": 0.4, "unit": "mL"}
